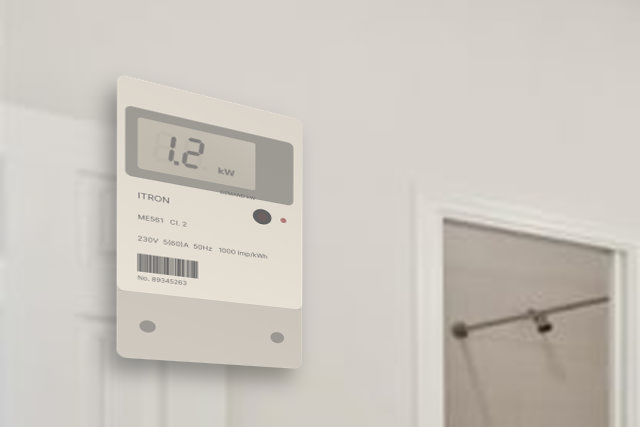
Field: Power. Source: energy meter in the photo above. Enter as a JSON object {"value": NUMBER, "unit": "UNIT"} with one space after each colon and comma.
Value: {"value": 1.2, "unit": "kW"}
